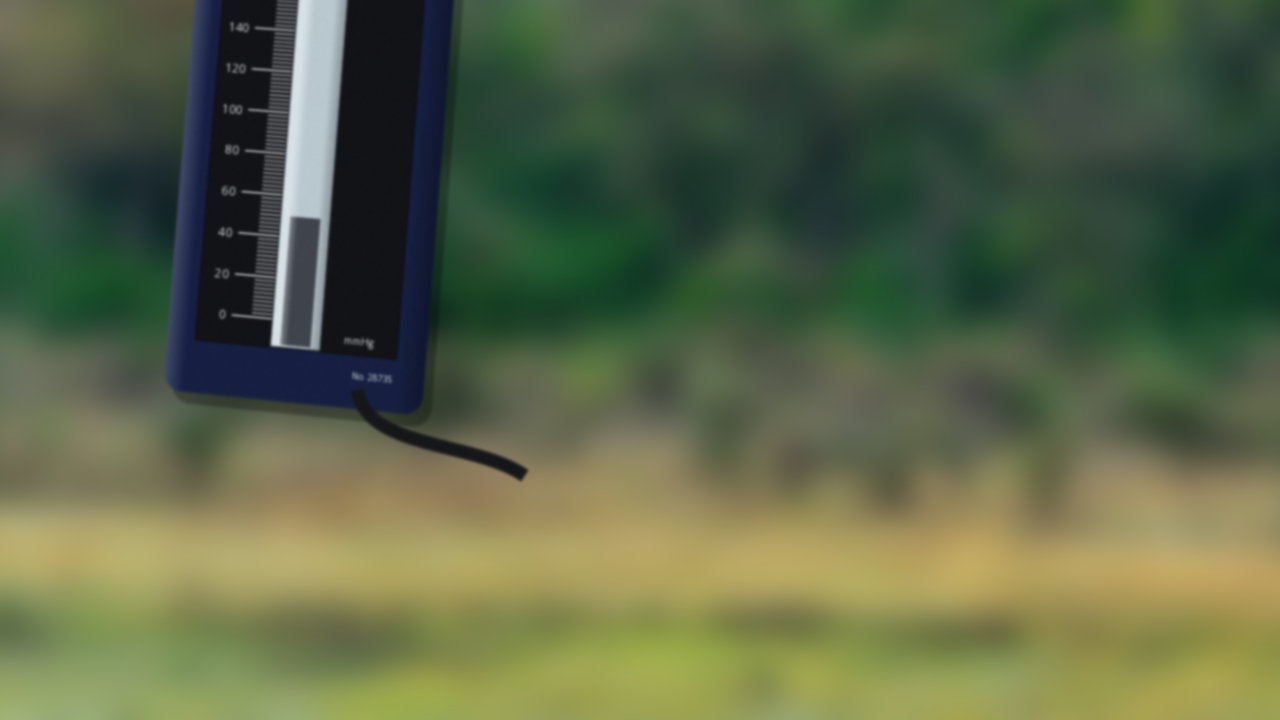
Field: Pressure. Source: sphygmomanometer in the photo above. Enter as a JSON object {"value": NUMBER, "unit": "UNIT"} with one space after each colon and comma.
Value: {"value": 50, "unit": "mmHg"}
